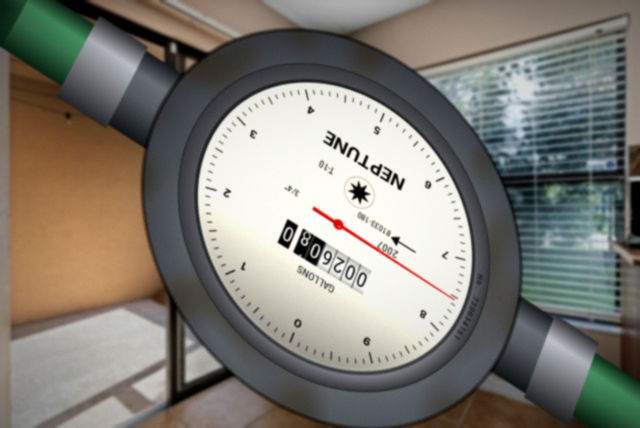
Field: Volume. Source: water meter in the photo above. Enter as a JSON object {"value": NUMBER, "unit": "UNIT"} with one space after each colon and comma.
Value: {"value": 26077.5, "unit": "gal"}
